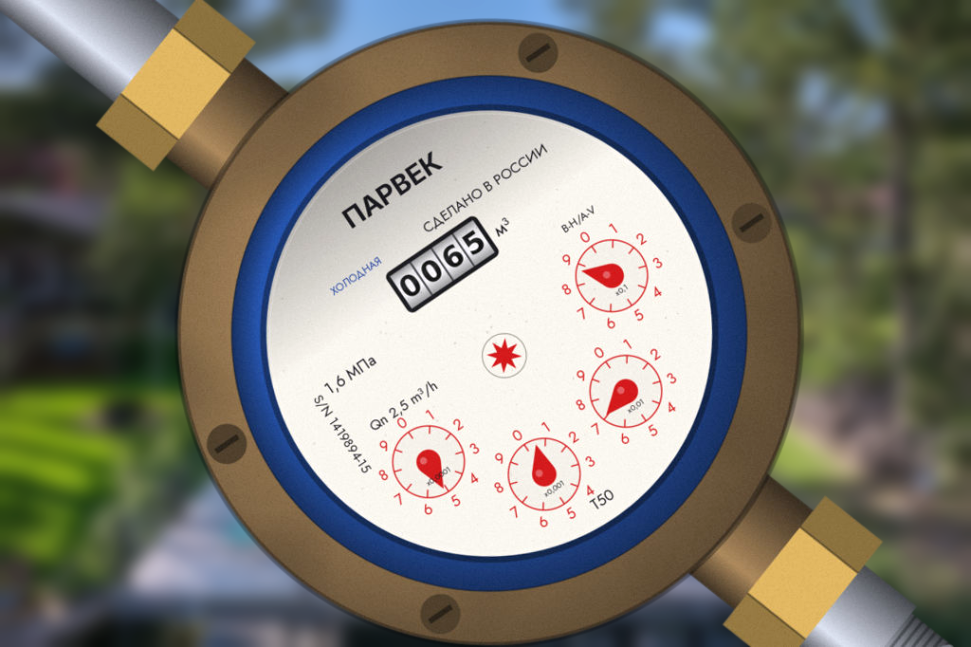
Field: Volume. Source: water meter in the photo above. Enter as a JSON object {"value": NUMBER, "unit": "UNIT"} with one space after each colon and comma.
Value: {"value": 65.8705, "unit": "m³"}
